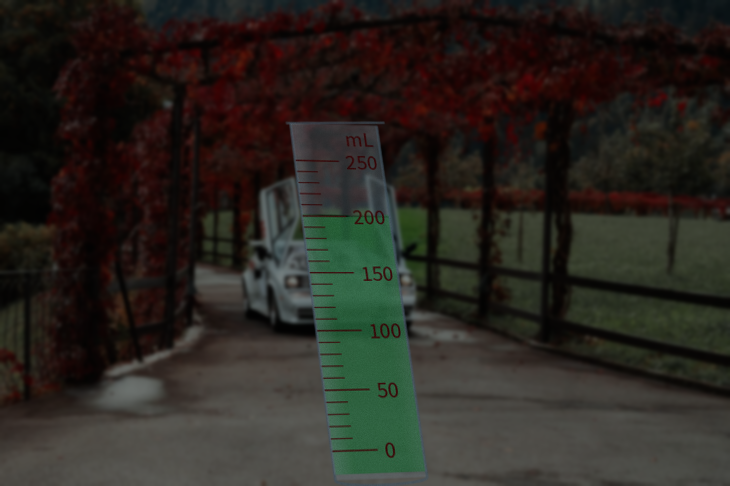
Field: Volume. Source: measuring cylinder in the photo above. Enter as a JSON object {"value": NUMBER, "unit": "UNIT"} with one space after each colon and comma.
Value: {"value": 200, "unit": "mL"}
